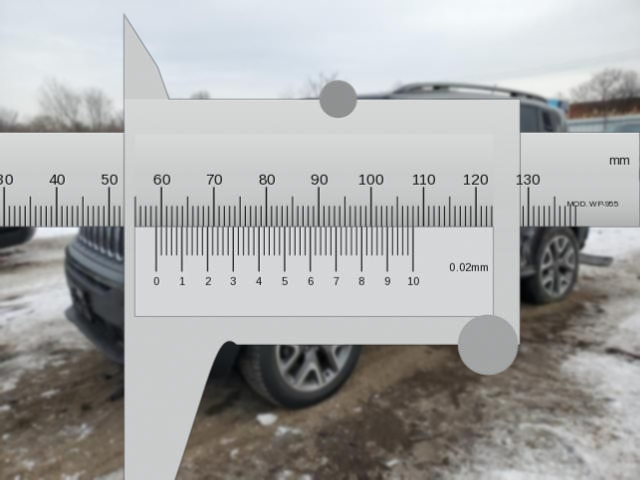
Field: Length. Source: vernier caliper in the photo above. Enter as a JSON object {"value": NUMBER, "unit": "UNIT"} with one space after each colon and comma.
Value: {"value": 59.0, "unit": "mm"}
